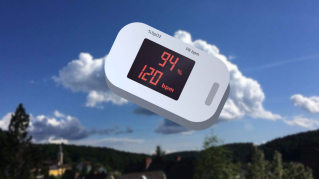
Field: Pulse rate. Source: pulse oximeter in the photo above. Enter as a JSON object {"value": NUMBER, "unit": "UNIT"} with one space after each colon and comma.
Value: {"value": 120, "unit": "bpm"}
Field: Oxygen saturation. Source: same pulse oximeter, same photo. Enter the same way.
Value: {"value": 94, "unit": "%"}
